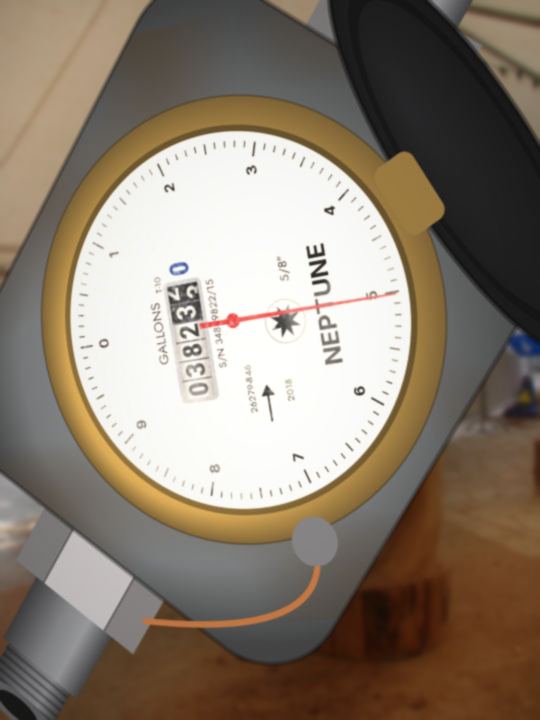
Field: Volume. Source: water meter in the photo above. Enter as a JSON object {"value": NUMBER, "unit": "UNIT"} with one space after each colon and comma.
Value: {"value": 382325.0, "unit": "gal"}
